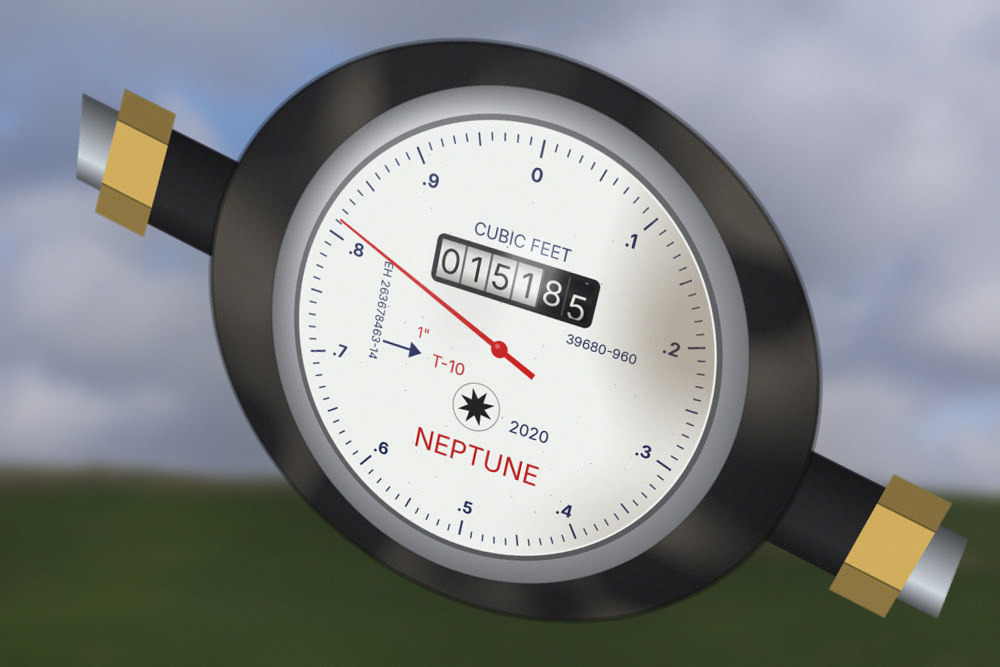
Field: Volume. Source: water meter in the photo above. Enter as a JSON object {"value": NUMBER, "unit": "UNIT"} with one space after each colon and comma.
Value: {"value": 15184.81, "unit": "ft³"}
